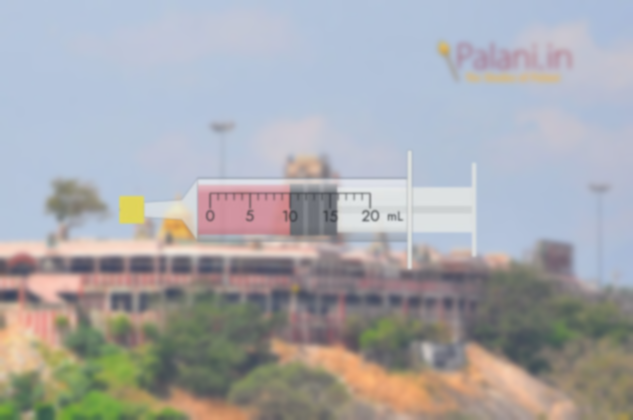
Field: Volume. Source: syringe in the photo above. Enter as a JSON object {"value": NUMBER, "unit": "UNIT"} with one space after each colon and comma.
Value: {"value": 10, "unit": "mL"}
